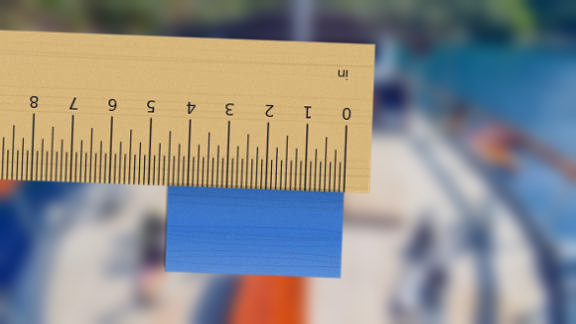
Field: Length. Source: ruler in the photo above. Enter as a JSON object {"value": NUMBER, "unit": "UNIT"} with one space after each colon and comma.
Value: {"value": 4.5, "unit": "in"}
